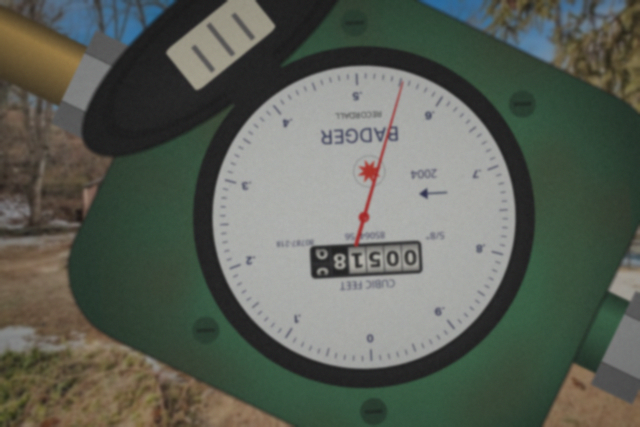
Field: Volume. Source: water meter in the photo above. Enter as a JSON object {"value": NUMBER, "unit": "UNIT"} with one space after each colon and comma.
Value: {"value": 5188.55, "unit": "ft³"}
